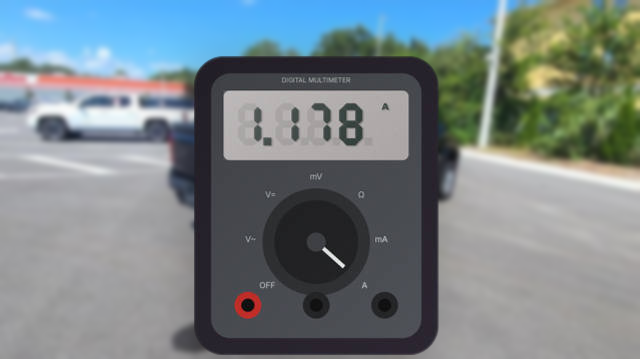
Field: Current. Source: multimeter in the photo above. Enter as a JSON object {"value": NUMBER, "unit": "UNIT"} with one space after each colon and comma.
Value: {"value": 1.178, "unit": "A"}
